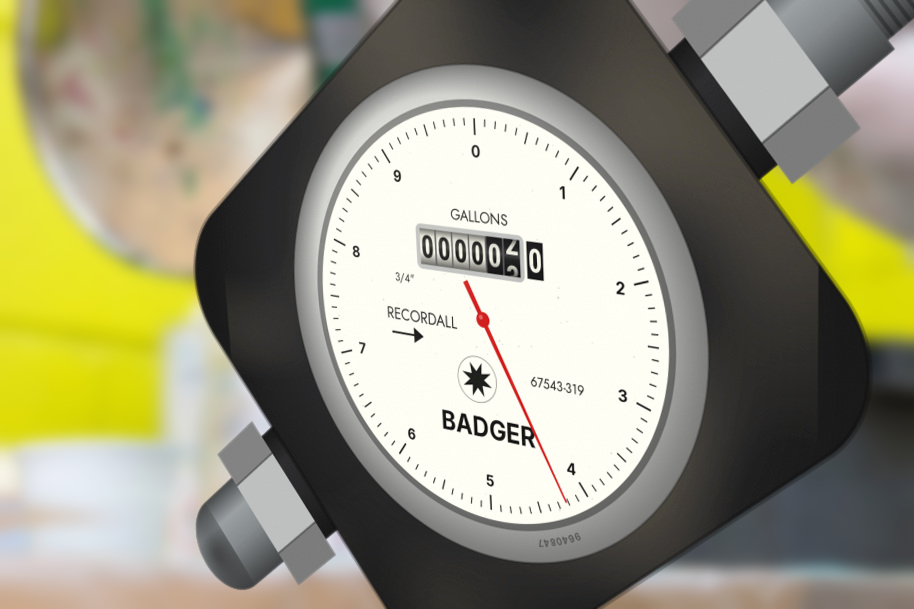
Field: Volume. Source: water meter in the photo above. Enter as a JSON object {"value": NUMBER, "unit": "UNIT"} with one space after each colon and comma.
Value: {"value": 24.2, "unit": "gal"}
